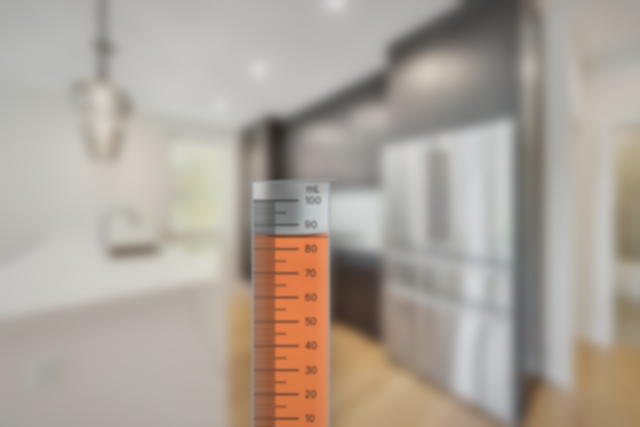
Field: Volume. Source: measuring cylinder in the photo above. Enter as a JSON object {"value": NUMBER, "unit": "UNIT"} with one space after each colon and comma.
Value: {"value": 85, "unit": "mL"}
